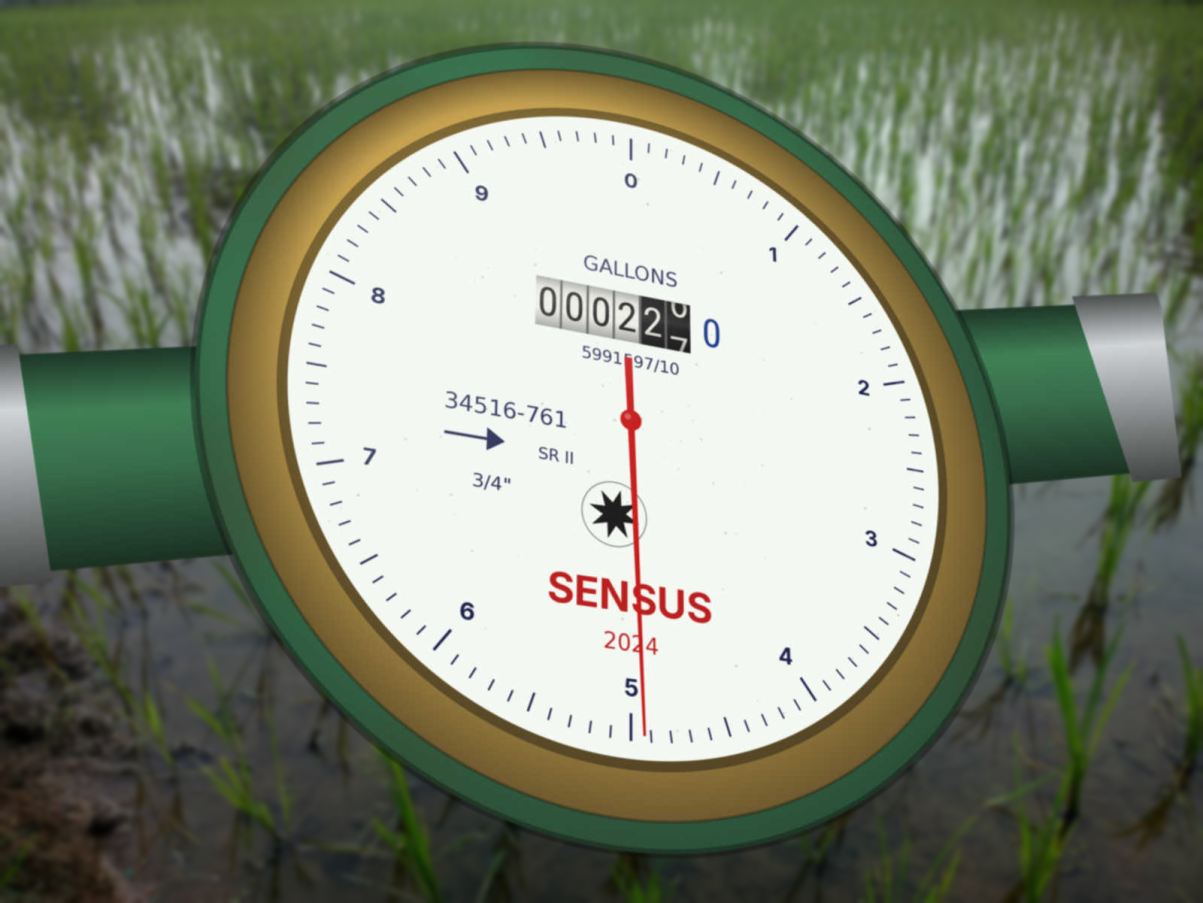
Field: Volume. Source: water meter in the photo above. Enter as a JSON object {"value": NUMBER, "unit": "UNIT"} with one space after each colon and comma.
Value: {"value": 2264.9, "unit": "gal"}
